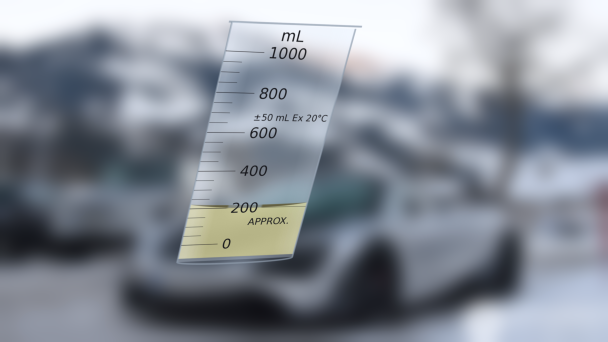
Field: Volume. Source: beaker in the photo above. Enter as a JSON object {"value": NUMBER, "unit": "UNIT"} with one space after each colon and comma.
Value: {"value": 200, "unit": "mL"}
